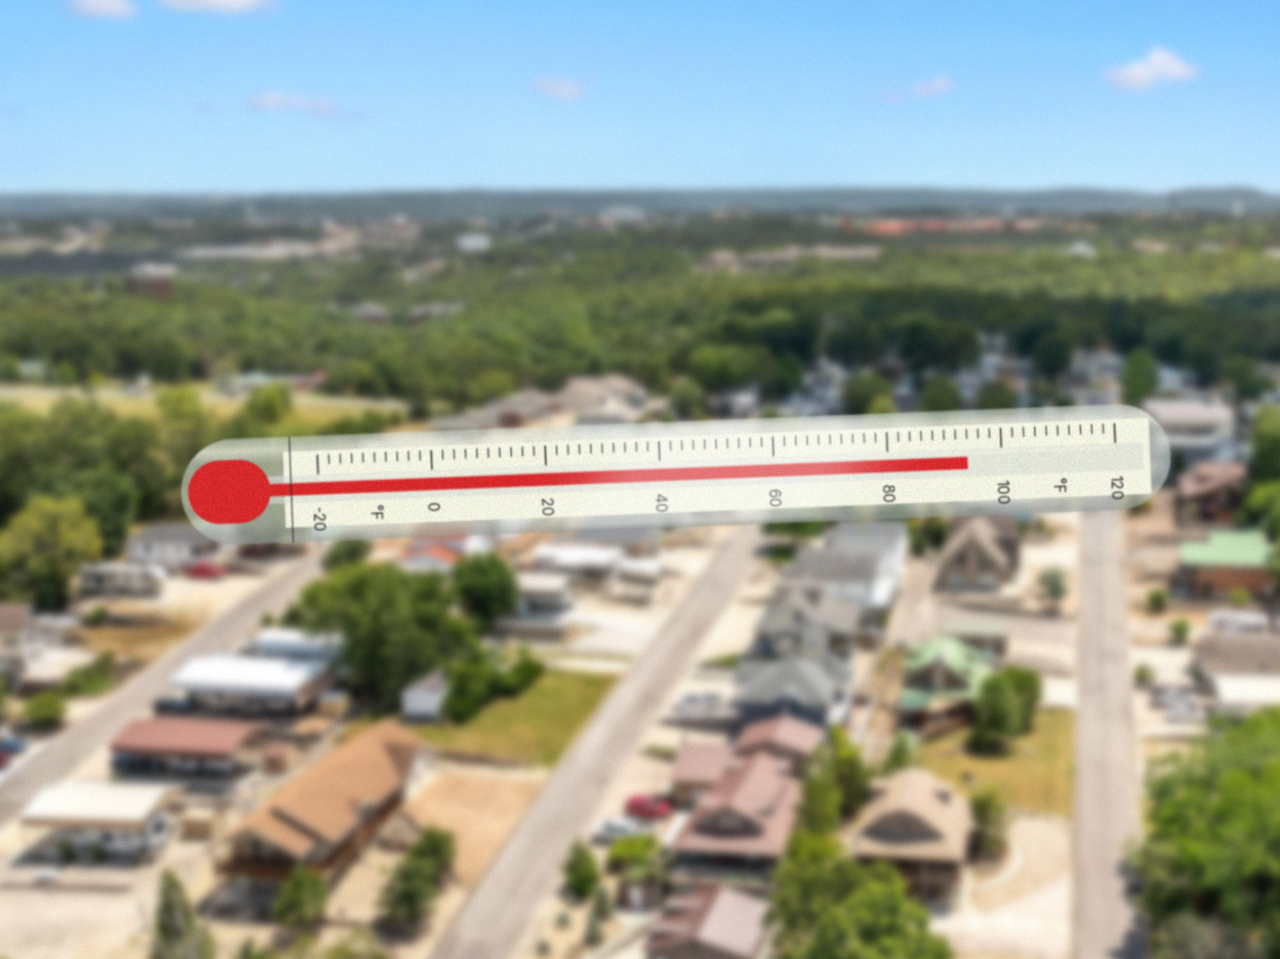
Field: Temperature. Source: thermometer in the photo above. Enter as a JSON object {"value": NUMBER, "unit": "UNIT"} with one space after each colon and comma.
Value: {"value": 94, "unit": "°F"}
